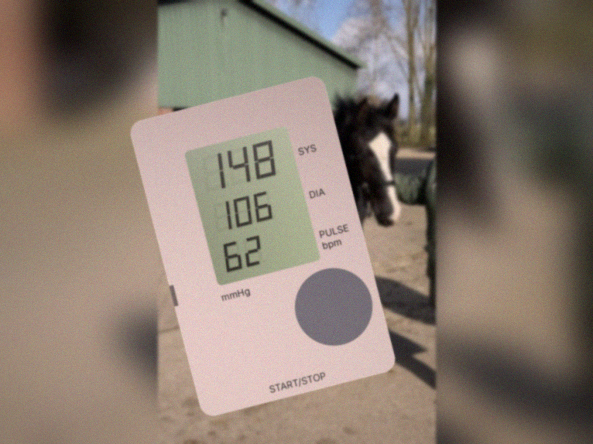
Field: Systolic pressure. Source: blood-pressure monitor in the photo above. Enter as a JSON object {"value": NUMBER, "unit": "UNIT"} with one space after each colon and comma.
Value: {"value": 148, "unit": "mmHg"}
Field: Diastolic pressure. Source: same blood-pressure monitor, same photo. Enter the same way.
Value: {"value": 106, "unit": "mmHg"}
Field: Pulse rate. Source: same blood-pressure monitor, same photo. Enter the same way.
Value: {"value": 62, "unit": "bpm"}
